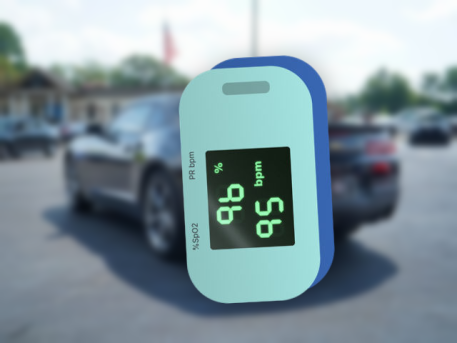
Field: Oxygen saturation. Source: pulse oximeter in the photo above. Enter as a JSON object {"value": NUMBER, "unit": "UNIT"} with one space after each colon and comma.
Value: {"value": 96, "unit": "%"}
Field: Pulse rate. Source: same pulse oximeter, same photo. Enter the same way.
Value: {"value": 95, "unit": "bpm"}
